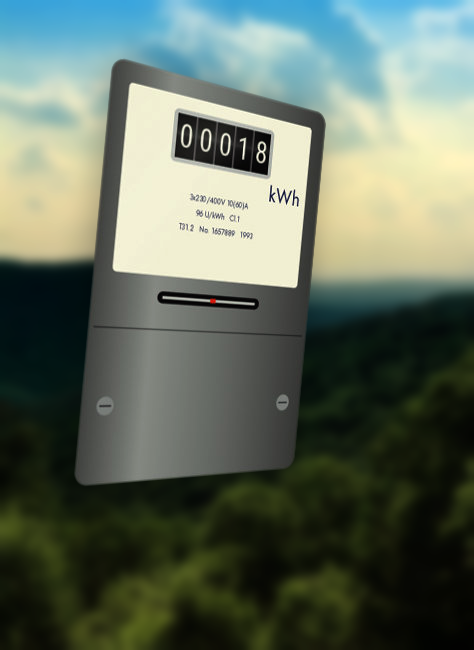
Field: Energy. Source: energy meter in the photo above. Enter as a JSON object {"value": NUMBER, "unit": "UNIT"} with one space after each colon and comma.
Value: {"value": 18, "unit": "kWh"}
